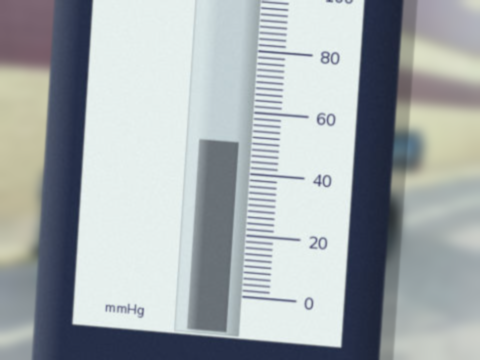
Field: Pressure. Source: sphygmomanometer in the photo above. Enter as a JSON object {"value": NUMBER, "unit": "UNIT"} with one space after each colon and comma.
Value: {"value": 50, "unit": "mmHg"}
